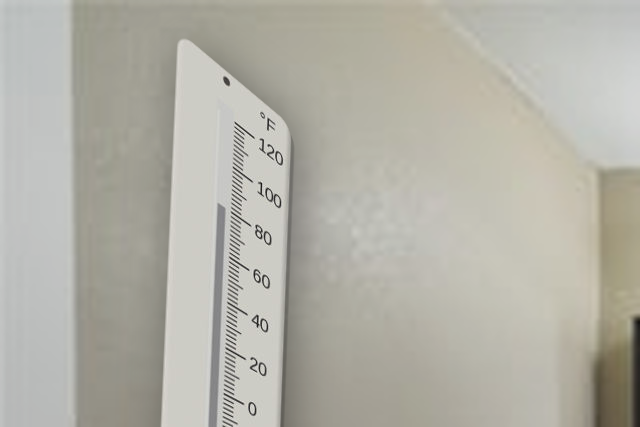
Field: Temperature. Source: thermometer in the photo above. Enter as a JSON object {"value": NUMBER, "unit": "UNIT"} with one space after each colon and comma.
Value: {"value": 80, "unit": "°F"}
